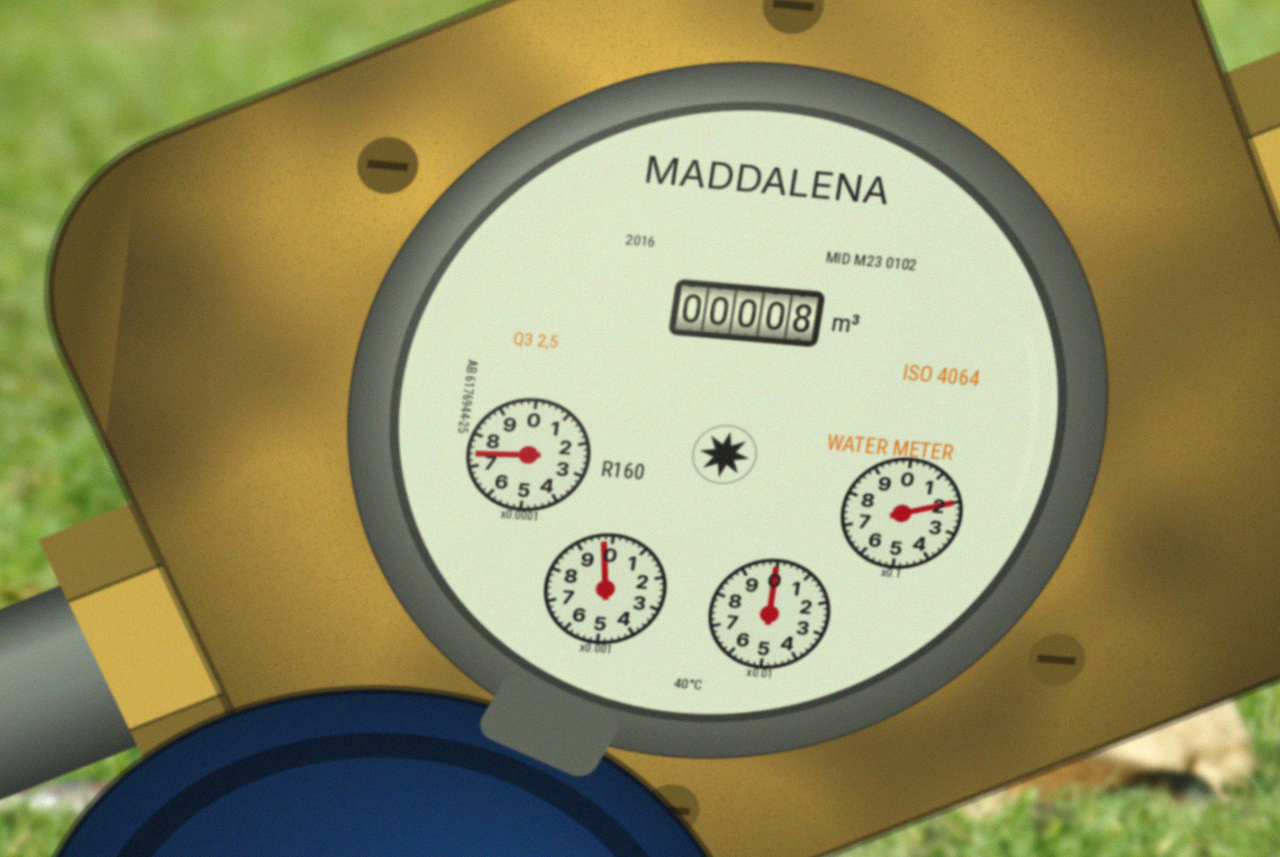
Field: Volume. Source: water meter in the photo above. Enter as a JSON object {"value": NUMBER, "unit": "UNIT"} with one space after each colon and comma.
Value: {"value": 8.1997, "unit": "m³"}
